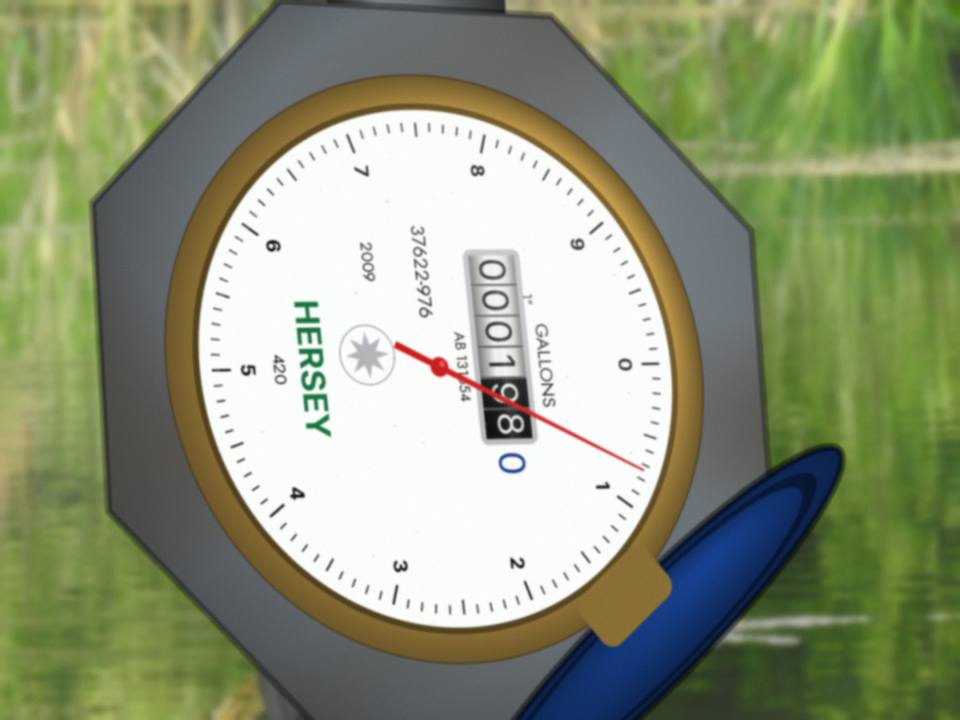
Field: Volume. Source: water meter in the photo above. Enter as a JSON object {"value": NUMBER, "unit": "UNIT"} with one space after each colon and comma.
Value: {"value": 1980.7, "unit": "gal"}
